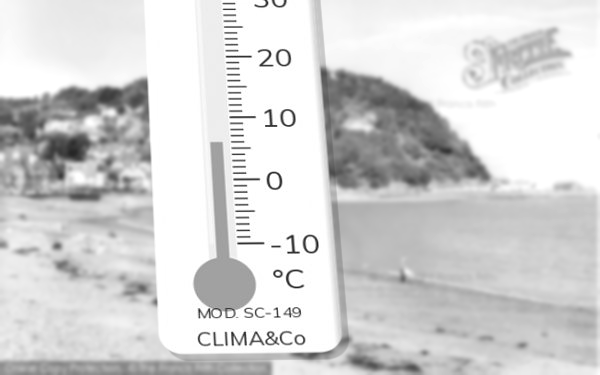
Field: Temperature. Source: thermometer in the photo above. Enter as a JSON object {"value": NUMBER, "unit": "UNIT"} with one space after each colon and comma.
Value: {"value": 6, "unit": "°C"}
